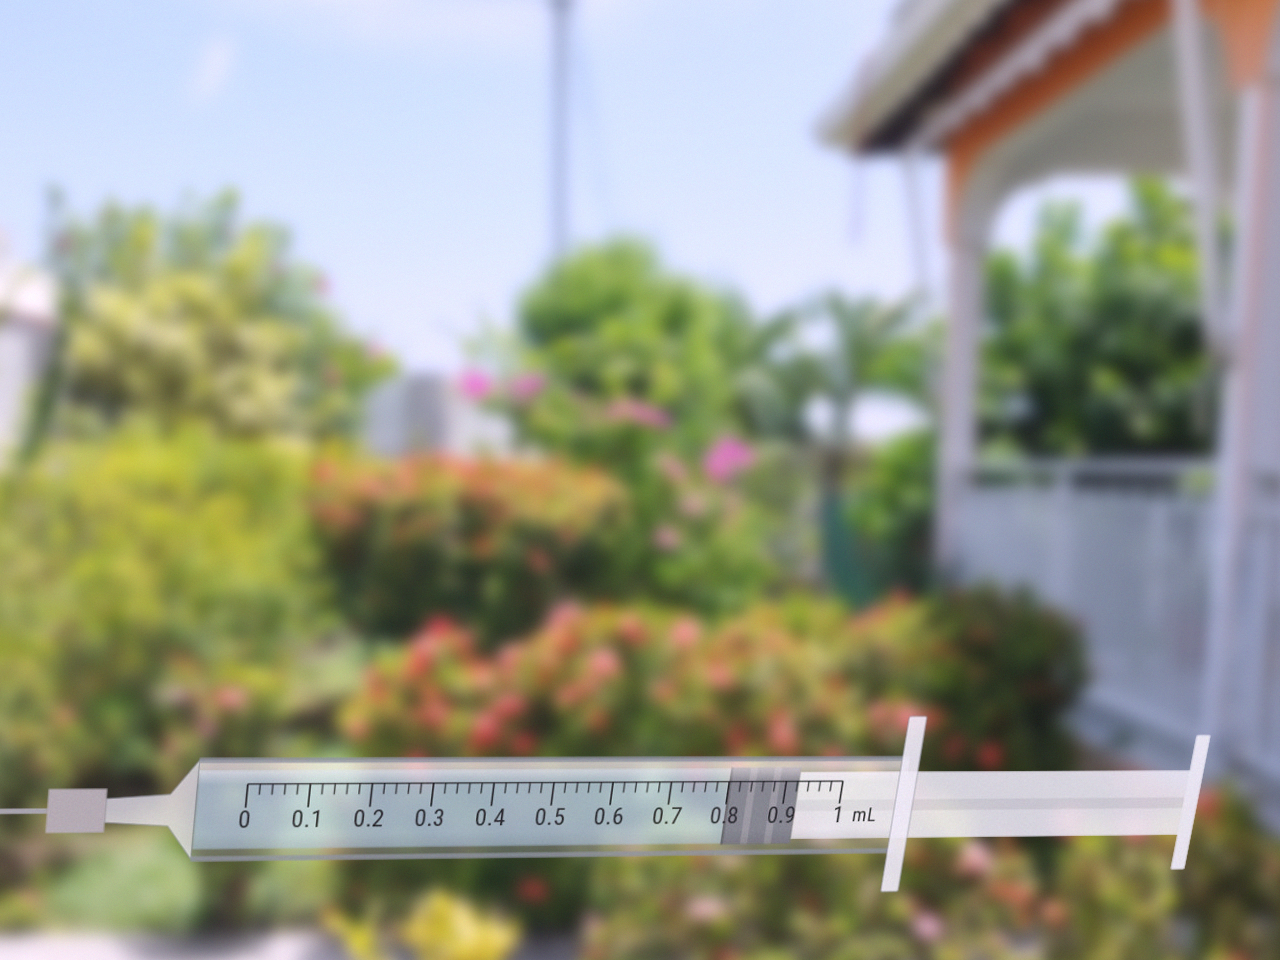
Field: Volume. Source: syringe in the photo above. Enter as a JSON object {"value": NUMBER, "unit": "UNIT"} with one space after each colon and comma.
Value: {"value": 0.8, "unit": "mL"}
